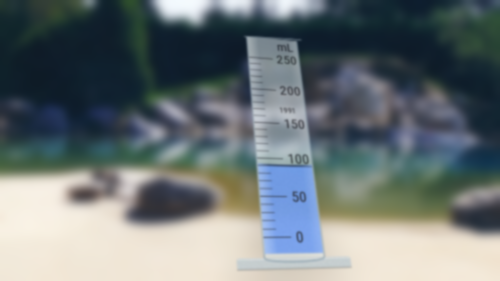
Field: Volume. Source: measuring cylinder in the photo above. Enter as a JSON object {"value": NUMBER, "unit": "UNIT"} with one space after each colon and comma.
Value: {"value": 90, "unit": "mL"}
